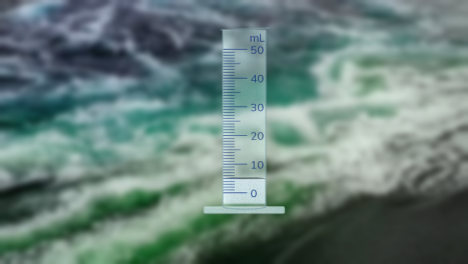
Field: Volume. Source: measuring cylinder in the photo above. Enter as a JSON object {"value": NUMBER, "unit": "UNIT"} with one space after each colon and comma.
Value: {"value": 5, "unit": "mL"}
